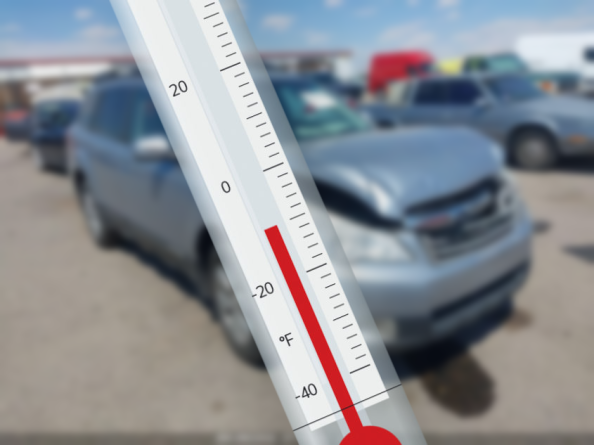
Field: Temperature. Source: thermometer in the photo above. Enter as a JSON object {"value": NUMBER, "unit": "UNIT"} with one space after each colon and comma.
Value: {"value": -10, "unit": "°F"}
